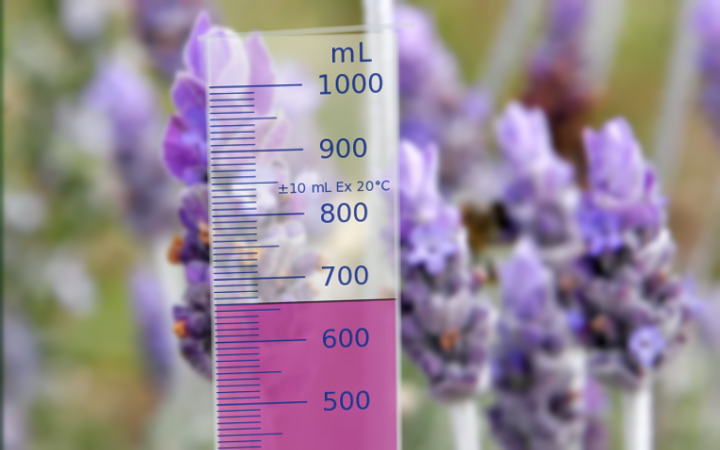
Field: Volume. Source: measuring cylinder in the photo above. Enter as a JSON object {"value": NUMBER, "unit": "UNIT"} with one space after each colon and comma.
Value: {"value": 660, "unit": "mL"}
